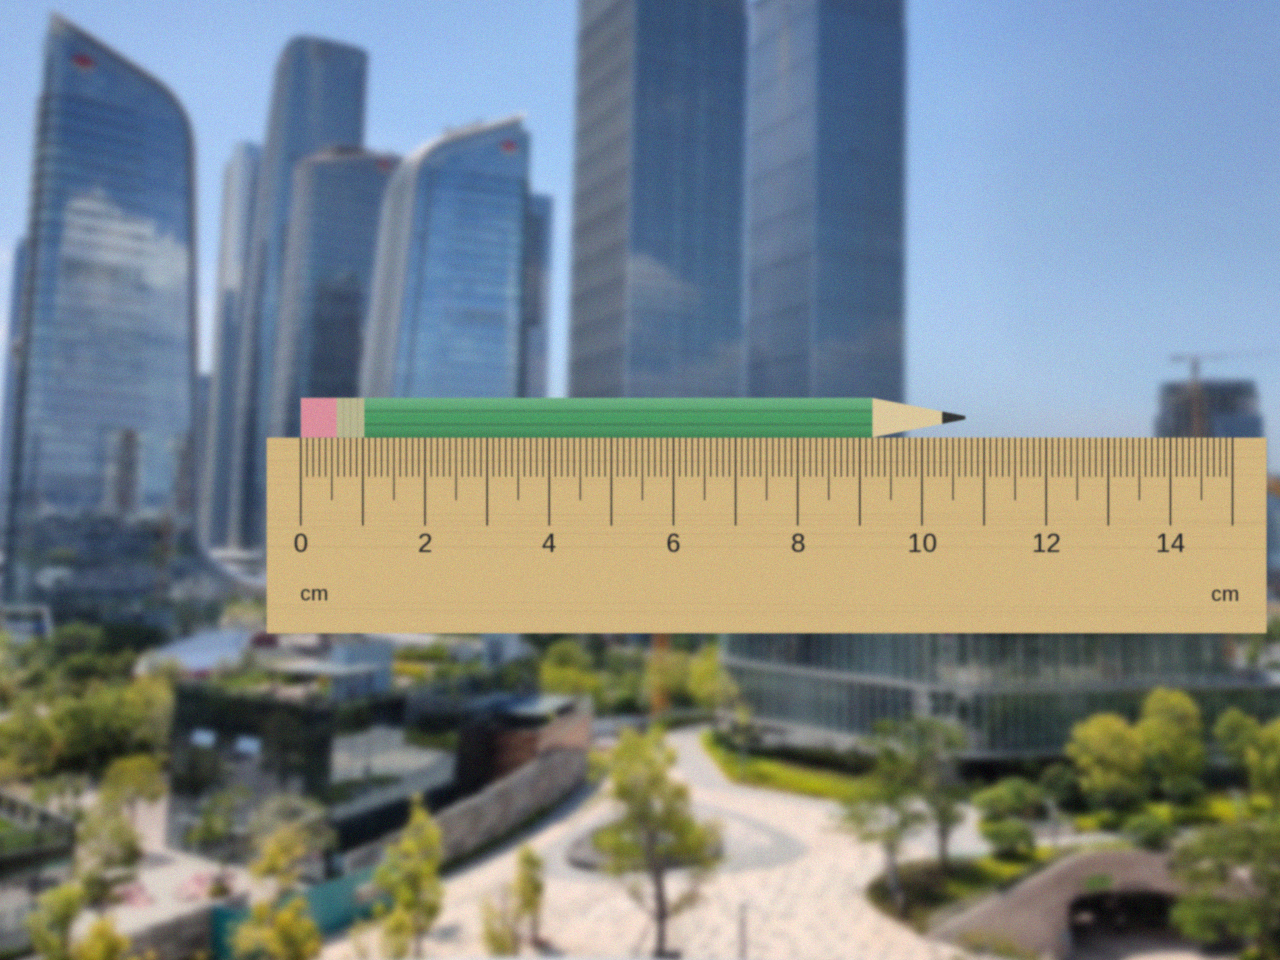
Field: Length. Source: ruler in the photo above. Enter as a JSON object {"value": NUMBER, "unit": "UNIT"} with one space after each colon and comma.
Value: {"value": 10.7, "unit": "cm"}
